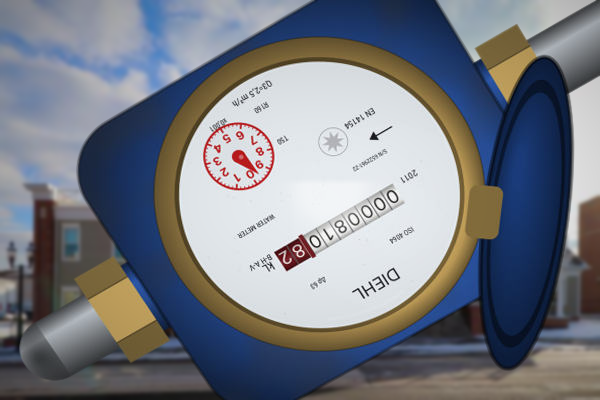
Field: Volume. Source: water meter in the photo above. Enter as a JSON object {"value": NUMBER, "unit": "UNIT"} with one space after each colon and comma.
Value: {"value": 810.819, "unit": "kL"}
